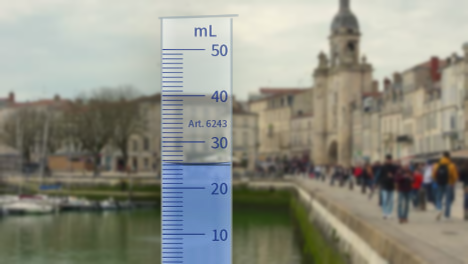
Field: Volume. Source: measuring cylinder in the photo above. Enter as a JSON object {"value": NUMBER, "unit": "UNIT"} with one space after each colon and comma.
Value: {"value": 25, "unit": "mL"}
